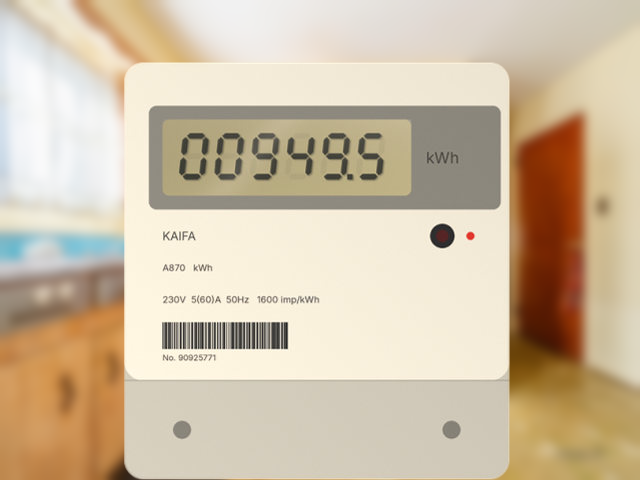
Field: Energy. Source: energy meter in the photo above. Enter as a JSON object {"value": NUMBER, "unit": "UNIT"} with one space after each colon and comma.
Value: {"value": 949.5, "unit": "kWh"}
